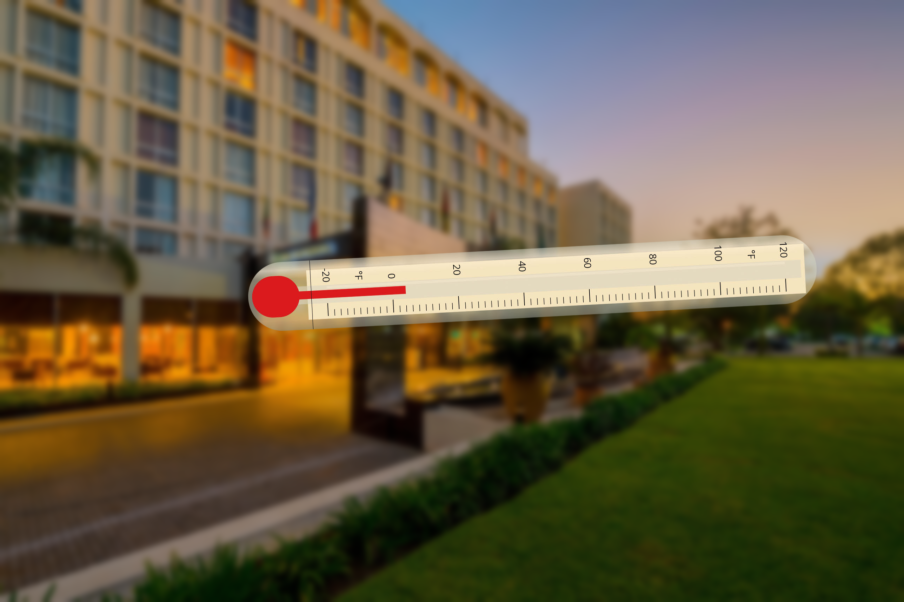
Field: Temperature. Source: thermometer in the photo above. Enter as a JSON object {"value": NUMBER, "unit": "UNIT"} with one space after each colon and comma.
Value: {"value": 4, "unit": "°F"}
